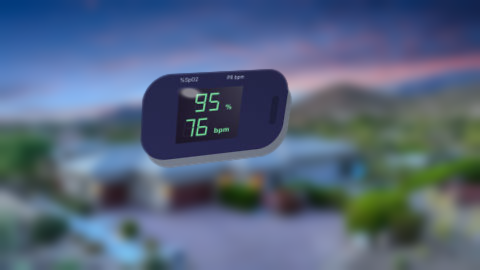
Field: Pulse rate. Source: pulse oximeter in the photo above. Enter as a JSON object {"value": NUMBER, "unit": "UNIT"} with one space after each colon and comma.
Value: {"value": 76, "unit": "bpm"}
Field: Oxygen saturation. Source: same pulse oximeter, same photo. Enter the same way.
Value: {"value": 95, "unit": "%"}
